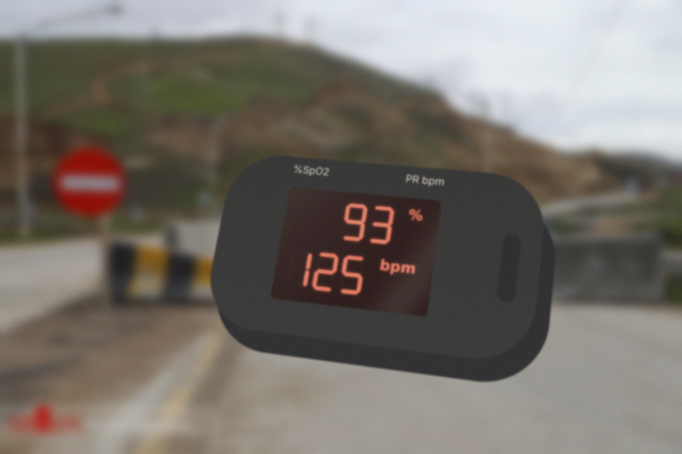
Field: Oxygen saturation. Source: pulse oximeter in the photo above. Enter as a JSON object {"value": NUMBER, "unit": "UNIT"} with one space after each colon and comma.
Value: {"value": 93, "unit": "%"}
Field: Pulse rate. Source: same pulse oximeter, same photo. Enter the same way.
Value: {"value": 125, "unit": "bpm"}
